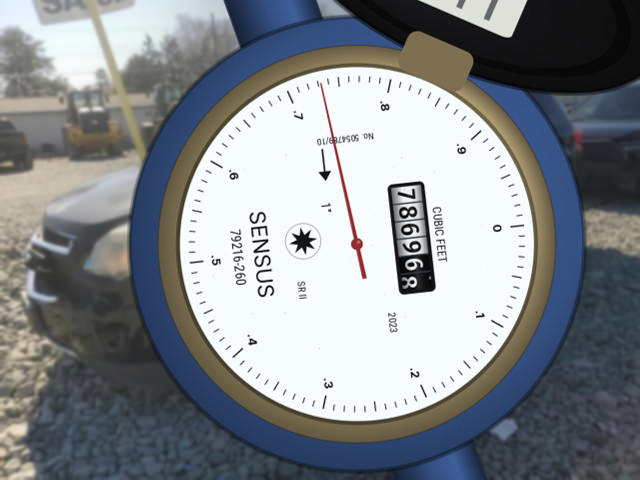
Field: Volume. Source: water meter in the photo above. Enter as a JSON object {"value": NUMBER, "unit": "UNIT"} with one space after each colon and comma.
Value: {"value": 786967.73, "unit": "ft³"}
